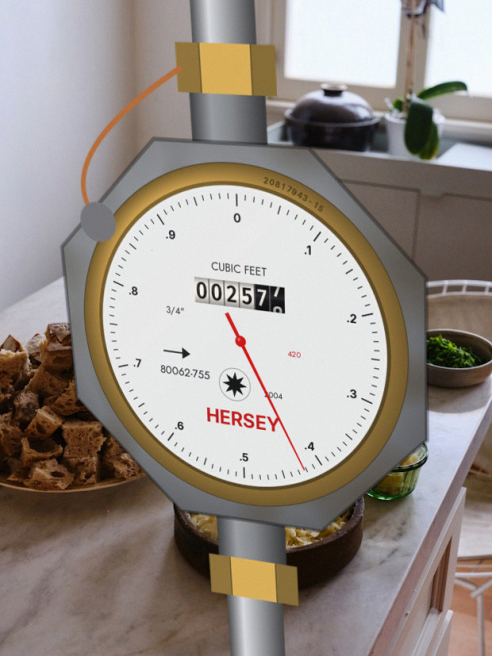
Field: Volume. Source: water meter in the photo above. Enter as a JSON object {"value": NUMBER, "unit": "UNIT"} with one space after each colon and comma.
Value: {"value": 2577.42, "unit": "ft³"}
